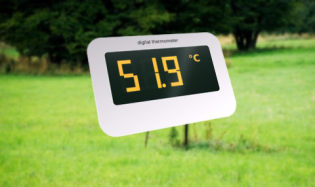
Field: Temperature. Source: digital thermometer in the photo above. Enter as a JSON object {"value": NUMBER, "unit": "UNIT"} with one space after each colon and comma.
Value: {"value": 51.9, "unit": "°C"}
